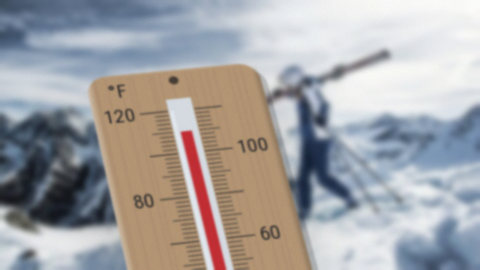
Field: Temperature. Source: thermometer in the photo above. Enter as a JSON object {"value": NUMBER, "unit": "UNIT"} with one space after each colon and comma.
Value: {"value": 110, "unit": "°F"}
